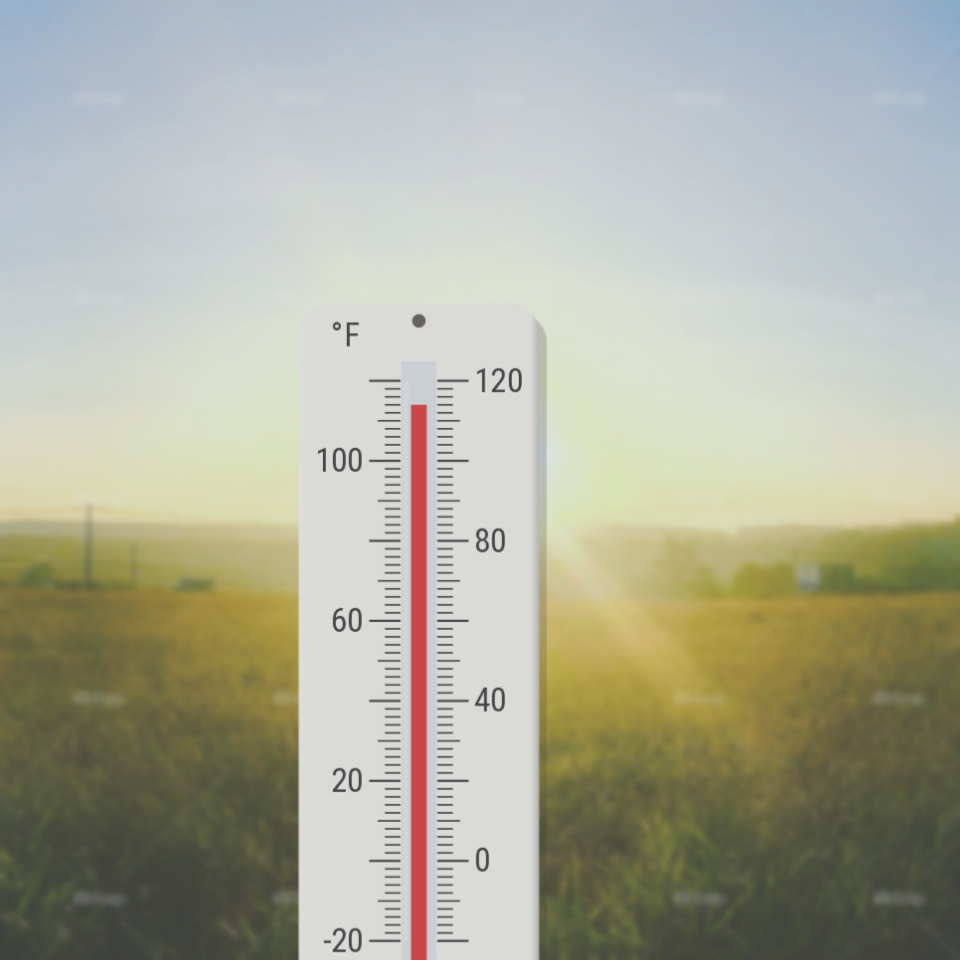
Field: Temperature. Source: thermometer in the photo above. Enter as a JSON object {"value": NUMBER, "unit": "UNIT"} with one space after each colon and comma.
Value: {"value": 114, "unit": "°F"}
